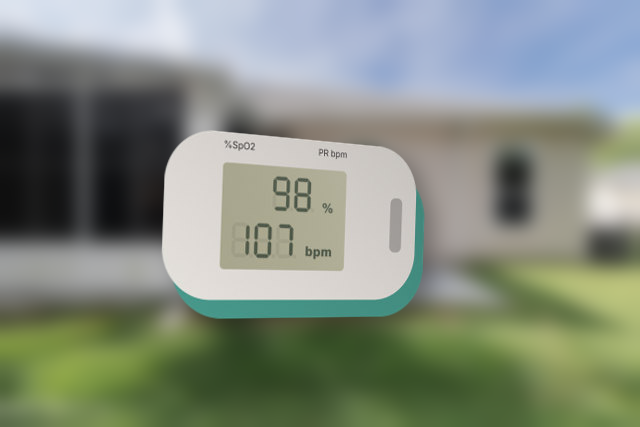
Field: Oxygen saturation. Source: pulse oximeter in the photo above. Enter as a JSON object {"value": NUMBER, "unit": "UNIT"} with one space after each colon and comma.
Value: {"value": 98, "unit": "%"}
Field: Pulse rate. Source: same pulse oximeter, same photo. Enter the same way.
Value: {"value": 107, "unit": "bpm"}
